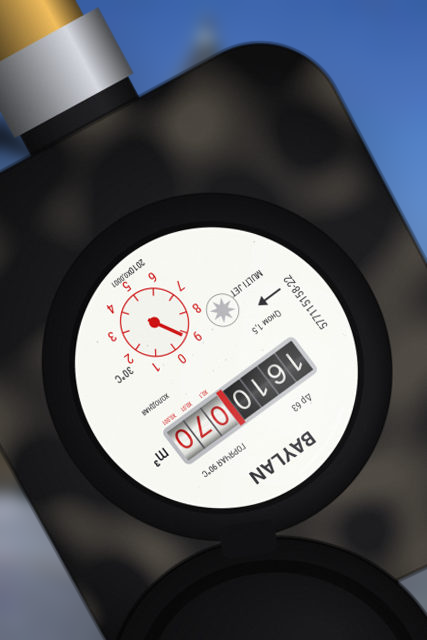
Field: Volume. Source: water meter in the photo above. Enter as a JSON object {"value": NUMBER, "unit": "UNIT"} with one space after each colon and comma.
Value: {"value": 1610.0699, "unit": "m³"}
